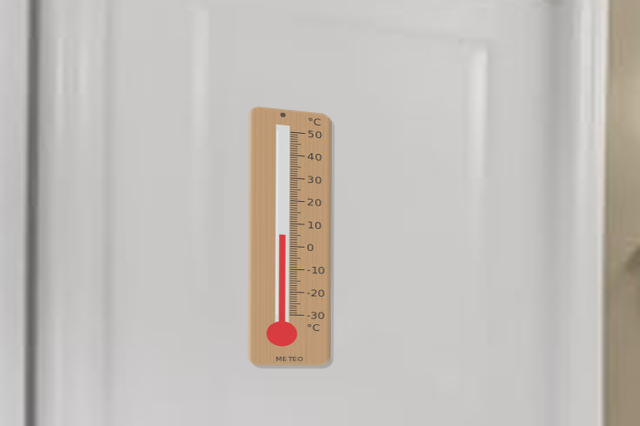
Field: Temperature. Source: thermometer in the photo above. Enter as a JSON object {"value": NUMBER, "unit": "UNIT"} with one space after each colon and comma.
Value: {"value": 5, "unit": "°C"}
